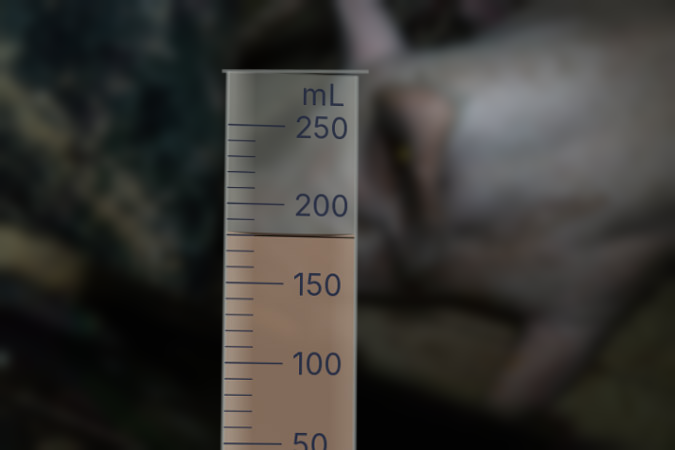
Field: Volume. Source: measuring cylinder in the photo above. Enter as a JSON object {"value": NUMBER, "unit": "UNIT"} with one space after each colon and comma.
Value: {"value": 180, "unit": "mL"}
